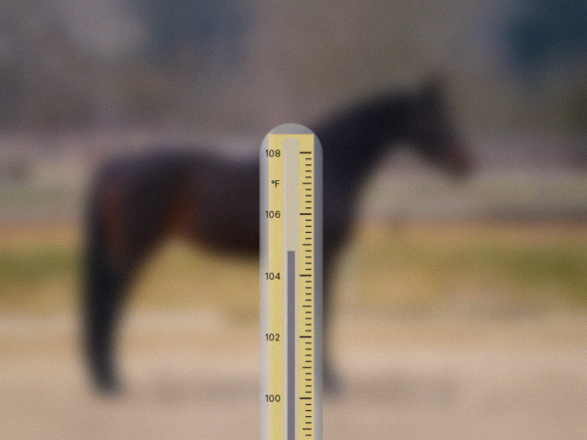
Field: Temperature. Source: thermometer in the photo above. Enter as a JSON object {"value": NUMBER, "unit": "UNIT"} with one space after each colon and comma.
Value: {"value": 104.8, "unit": "°F"}
